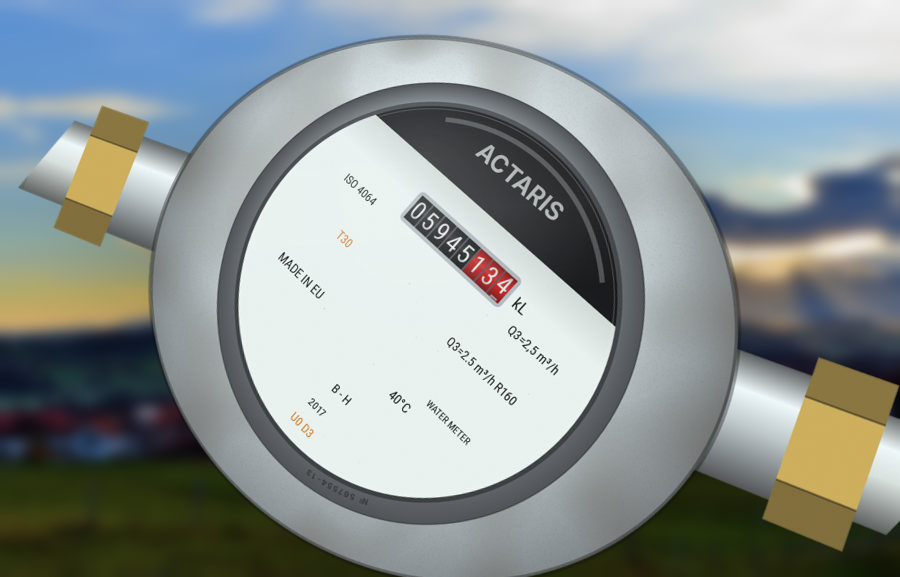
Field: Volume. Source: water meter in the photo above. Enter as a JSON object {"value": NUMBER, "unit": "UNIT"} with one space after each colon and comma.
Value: {"value": 5945.134, "unit": "kL"}
